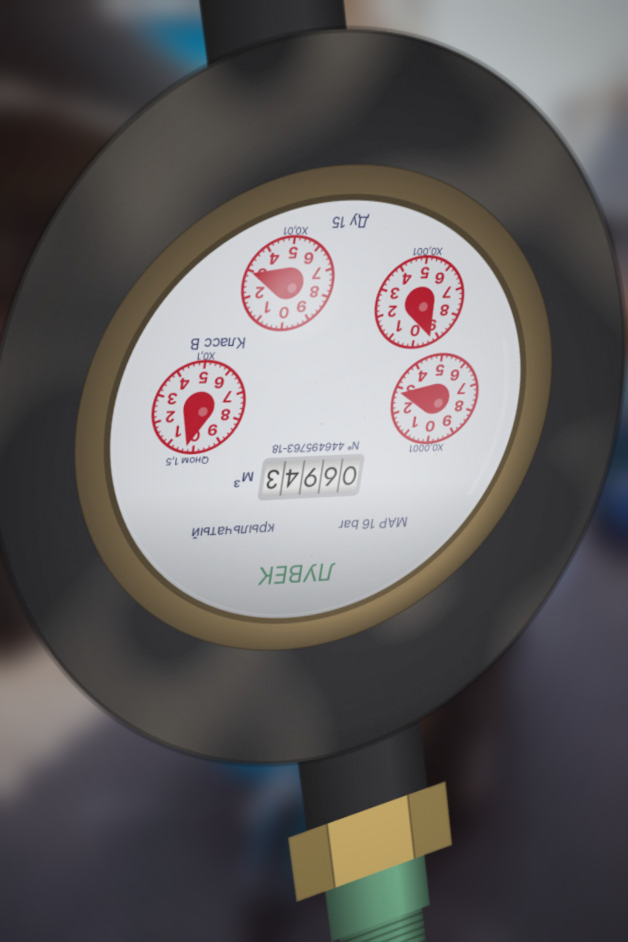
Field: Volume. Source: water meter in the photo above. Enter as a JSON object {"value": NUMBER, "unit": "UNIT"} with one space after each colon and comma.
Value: {"value": 6943.0292, "unit": "m³"}
